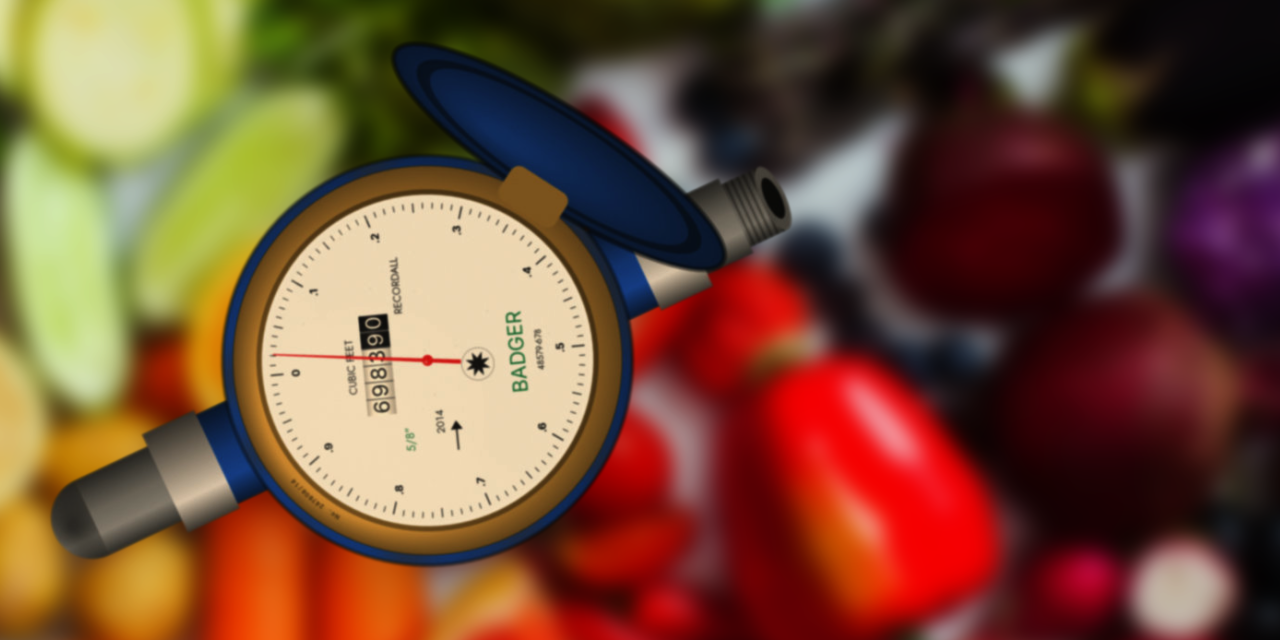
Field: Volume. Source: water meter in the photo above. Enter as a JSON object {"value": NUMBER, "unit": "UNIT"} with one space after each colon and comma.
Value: {"value": 698390.02, "unit": "ft³"}
